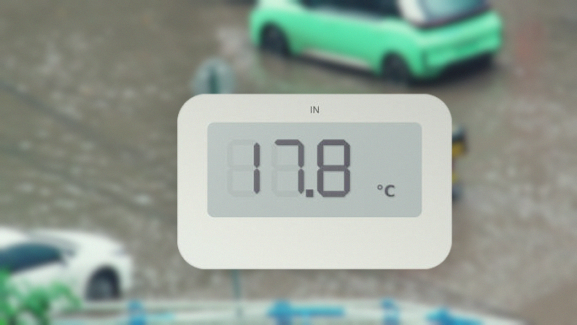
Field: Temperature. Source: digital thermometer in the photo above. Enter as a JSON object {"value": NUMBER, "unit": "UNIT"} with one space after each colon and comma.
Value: {"value": 17.8, "unit": "°C"}
